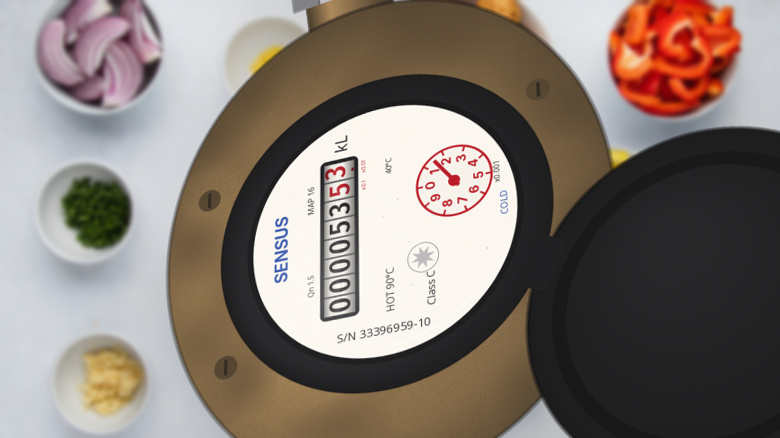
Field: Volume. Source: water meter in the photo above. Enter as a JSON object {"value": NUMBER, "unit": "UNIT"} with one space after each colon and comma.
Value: {"value": 53.531, "unit": "kL"}
